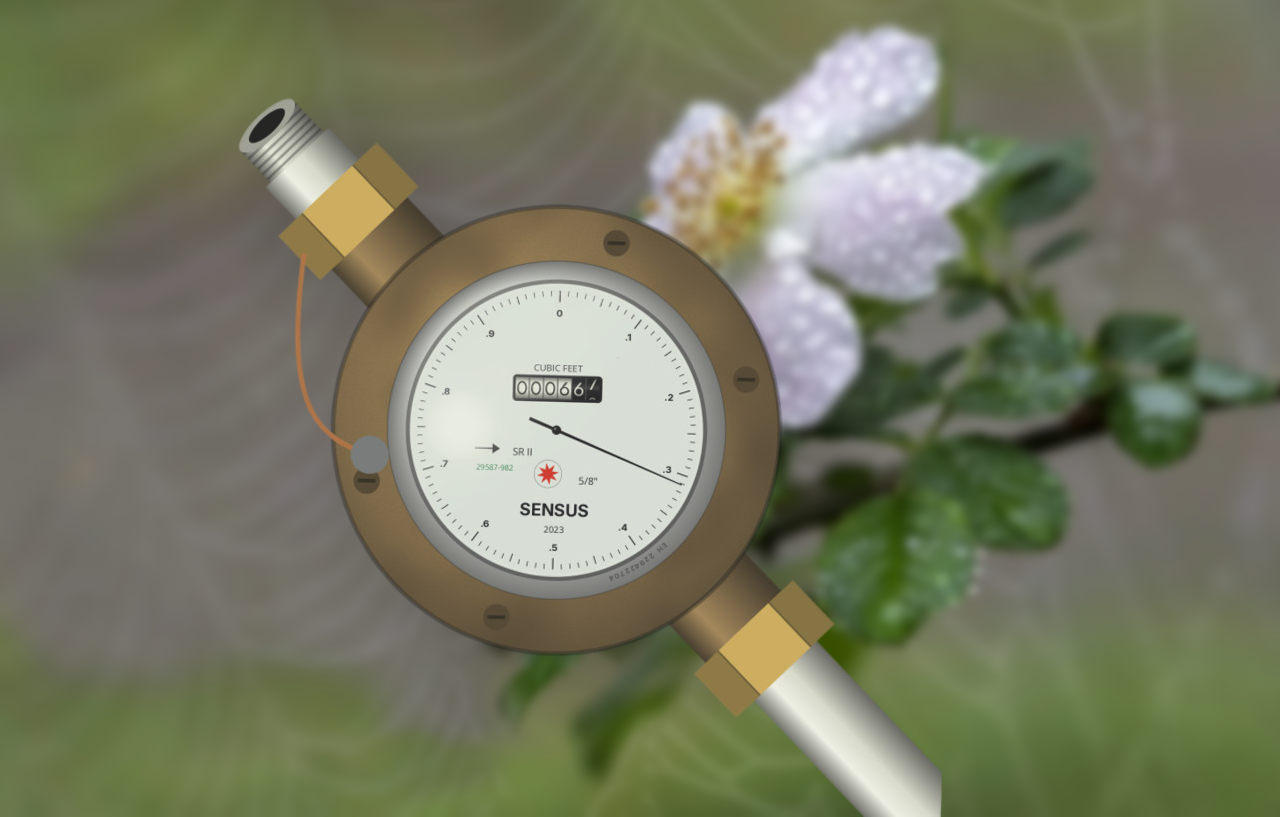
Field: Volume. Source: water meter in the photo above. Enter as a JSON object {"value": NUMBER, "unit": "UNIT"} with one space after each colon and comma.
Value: {"value": 667.31, "unit": "ft³"}
